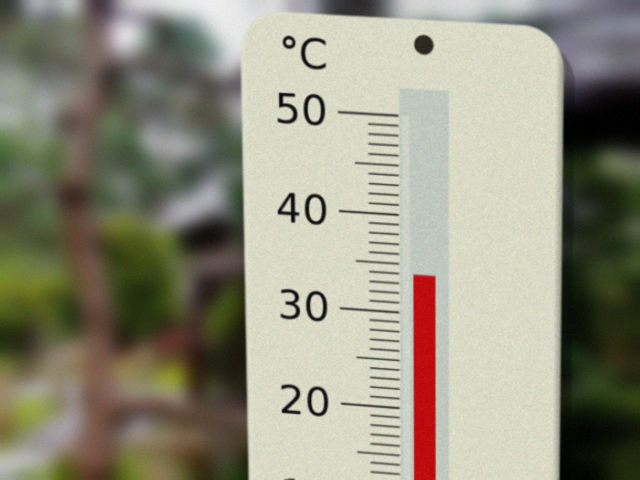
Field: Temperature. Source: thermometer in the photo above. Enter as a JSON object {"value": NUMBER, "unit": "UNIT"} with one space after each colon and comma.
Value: {"value": 34, "unit": "°C"}
